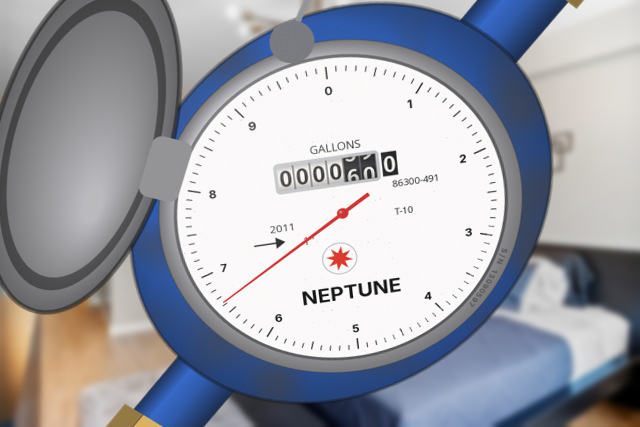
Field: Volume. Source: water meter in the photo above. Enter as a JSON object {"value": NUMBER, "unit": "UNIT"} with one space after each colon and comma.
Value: {"value": 596.6, "unit": "gal"}
